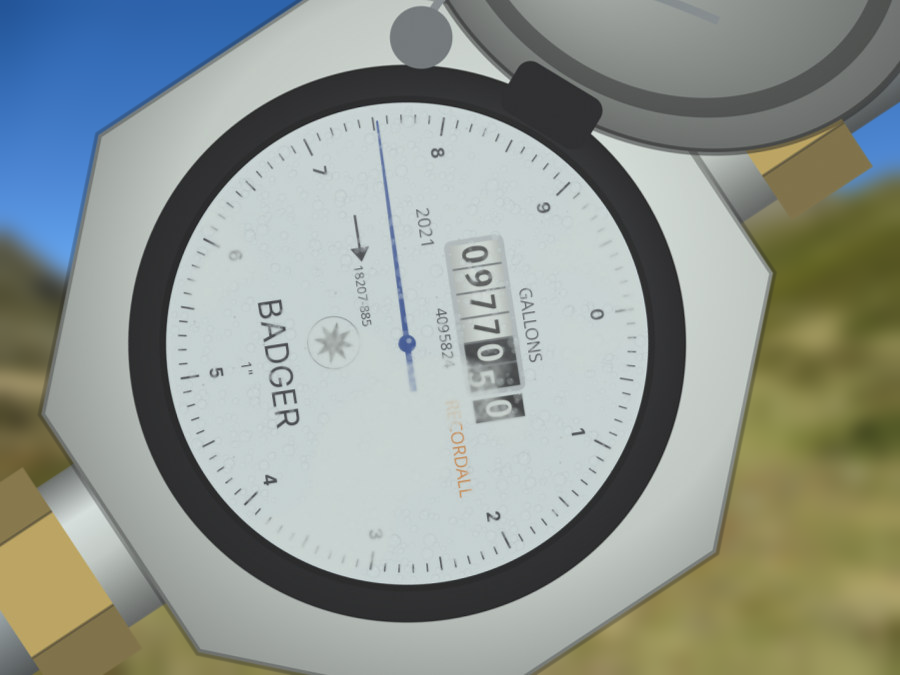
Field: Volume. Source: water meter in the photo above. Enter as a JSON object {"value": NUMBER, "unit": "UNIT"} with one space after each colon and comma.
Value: {"value": 977047.5, "unit": "gal"}
